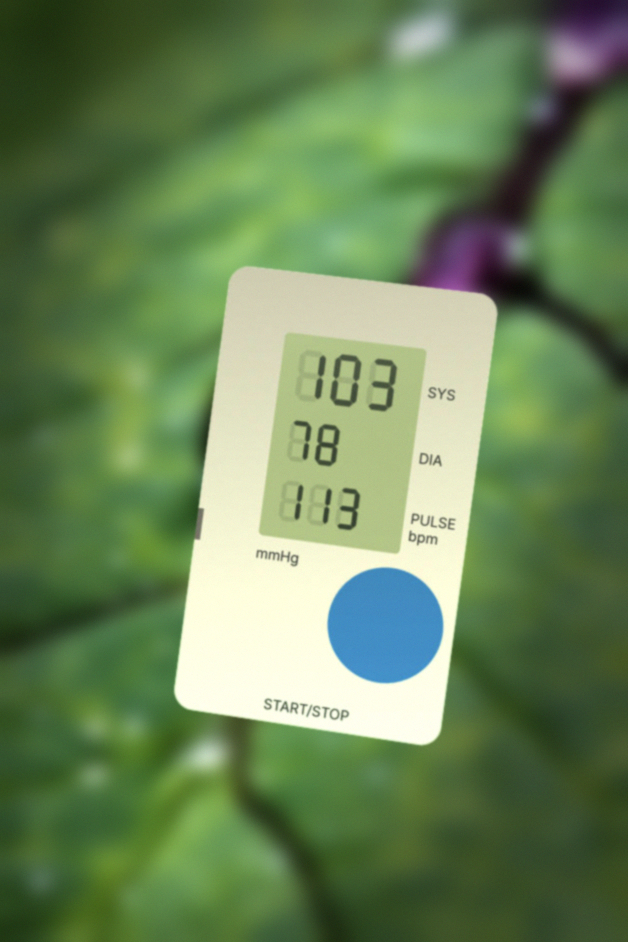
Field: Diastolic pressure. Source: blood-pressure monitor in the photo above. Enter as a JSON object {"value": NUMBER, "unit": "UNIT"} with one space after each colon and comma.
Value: {"value": 78, "unit": "mmHg"}
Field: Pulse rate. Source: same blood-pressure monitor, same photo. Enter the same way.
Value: {"value": 113, "unit": "bpm"}
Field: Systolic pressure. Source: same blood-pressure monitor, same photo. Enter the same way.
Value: {"value": 103, "unit": "mmHg"}
